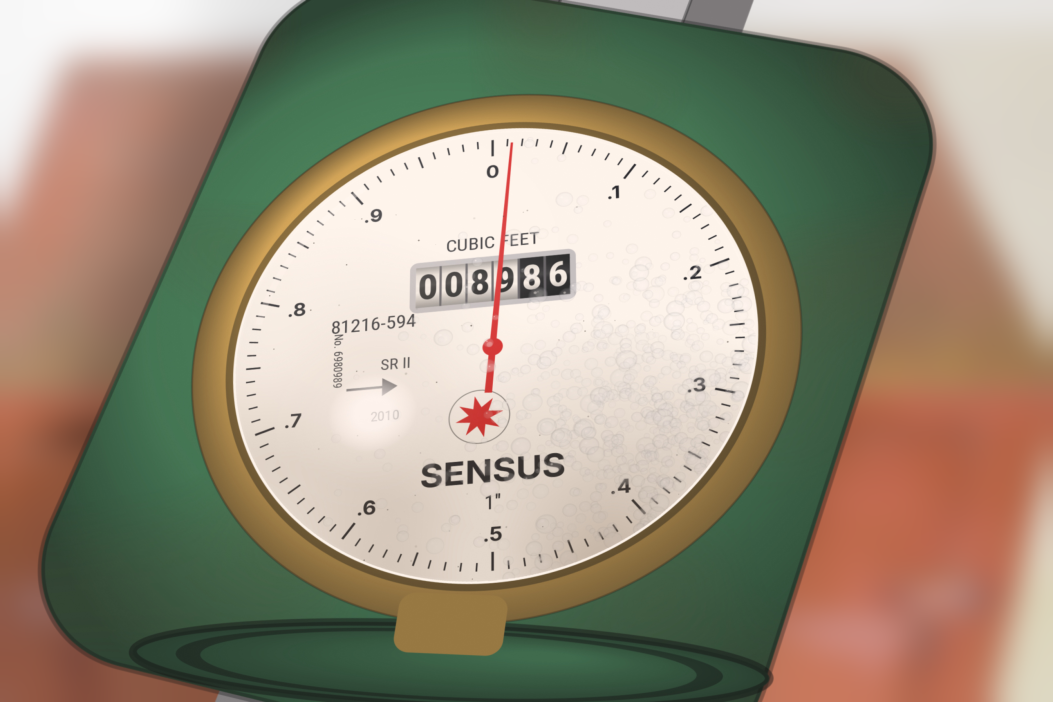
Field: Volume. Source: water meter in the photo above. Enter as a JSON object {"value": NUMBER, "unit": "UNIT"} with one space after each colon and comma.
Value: {"value": 8986.01, "unit": "ft³"}
